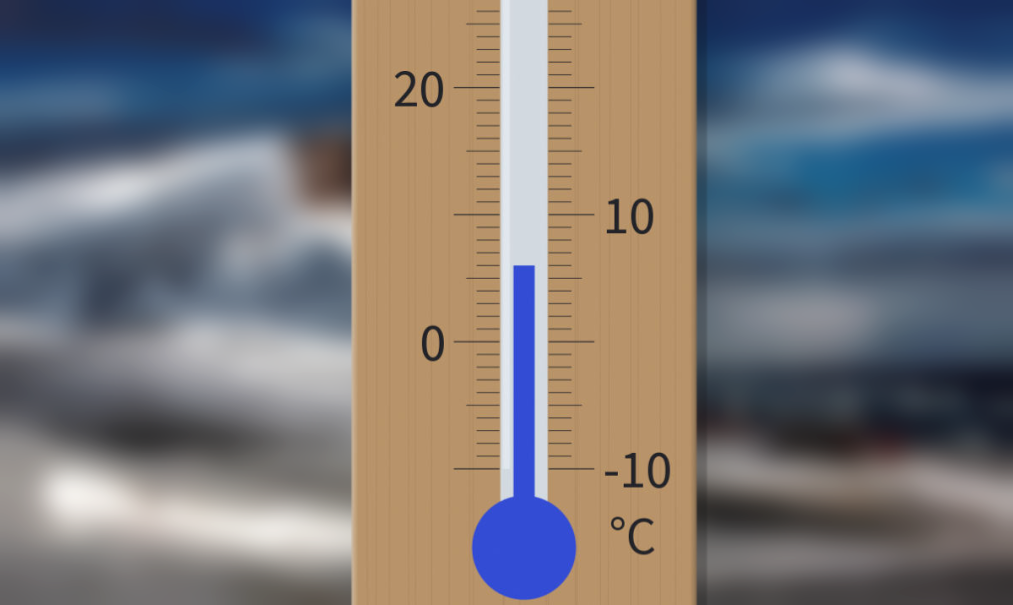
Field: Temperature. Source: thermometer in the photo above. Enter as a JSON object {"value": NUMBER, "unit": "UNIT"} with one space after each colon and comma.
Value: {"value": 6, "unit": "°C"}
